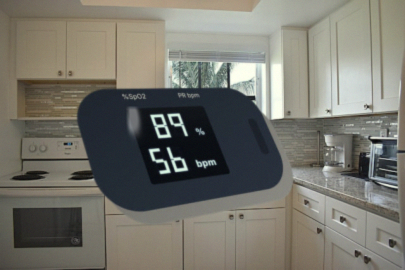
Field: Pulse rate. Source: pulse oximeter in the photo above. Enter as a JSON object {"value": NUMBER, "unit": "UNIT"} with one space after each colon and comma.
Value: {"value": 56, "unit": "bpm"}
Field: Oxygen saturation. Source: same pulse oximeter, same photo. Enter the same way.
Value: {"value": 89, "unit": "%"}
